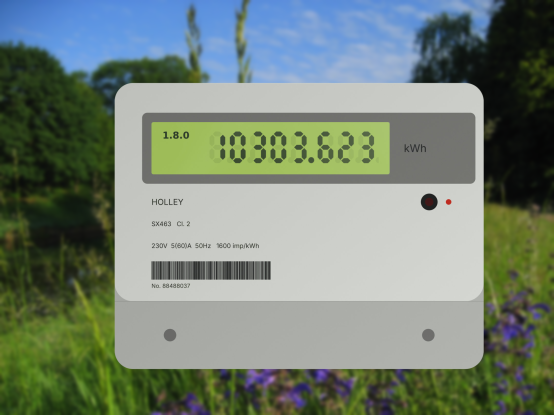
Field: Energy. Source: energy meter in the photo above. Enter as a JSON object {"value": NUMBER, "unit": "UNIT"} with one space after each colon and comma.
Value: {"value": 10303.623, "unit": "kWh"}
